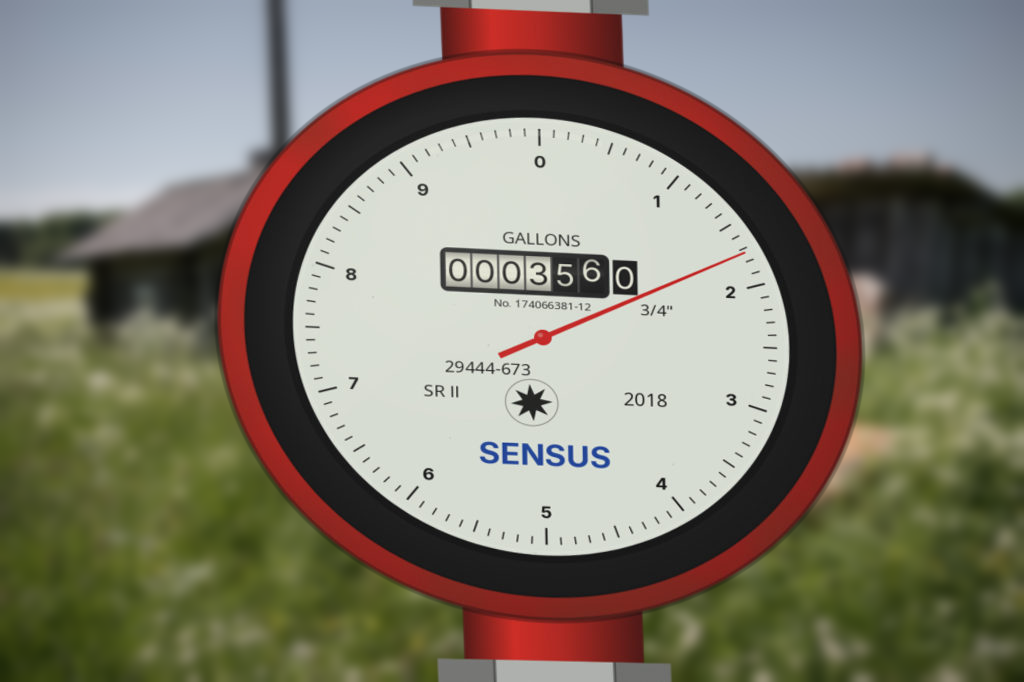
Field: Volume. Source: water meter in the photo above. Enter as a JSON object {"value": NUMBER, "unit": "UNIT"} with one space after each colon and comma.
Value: {"value": 3561.7, "unit": "gal"}
